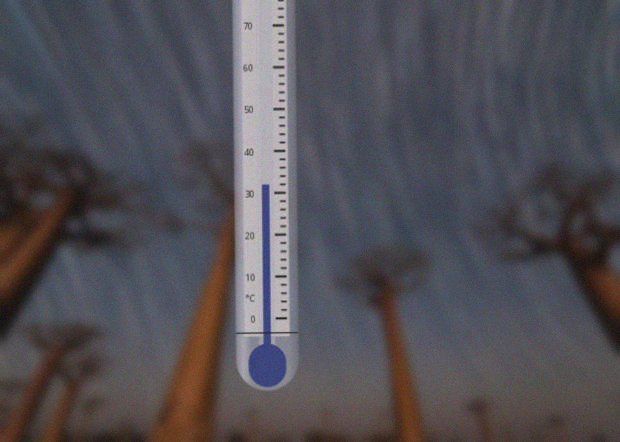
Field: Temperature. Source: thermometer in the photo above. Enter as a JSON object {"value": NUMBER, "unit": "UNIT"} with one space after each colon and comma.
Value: {"value": 32, "unit": "°C"}
